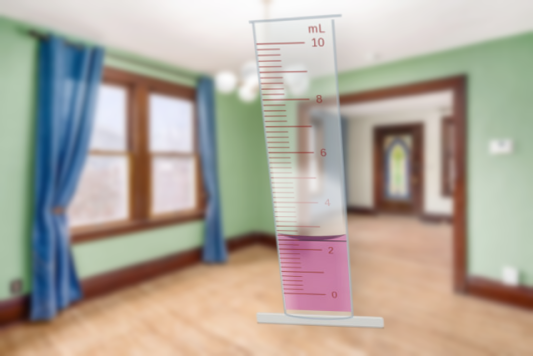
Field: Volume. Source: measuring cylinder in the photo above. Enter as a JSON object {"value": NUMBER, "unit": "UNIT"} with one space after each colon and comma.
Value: {"value": 2.4, "unit": "mL"}
